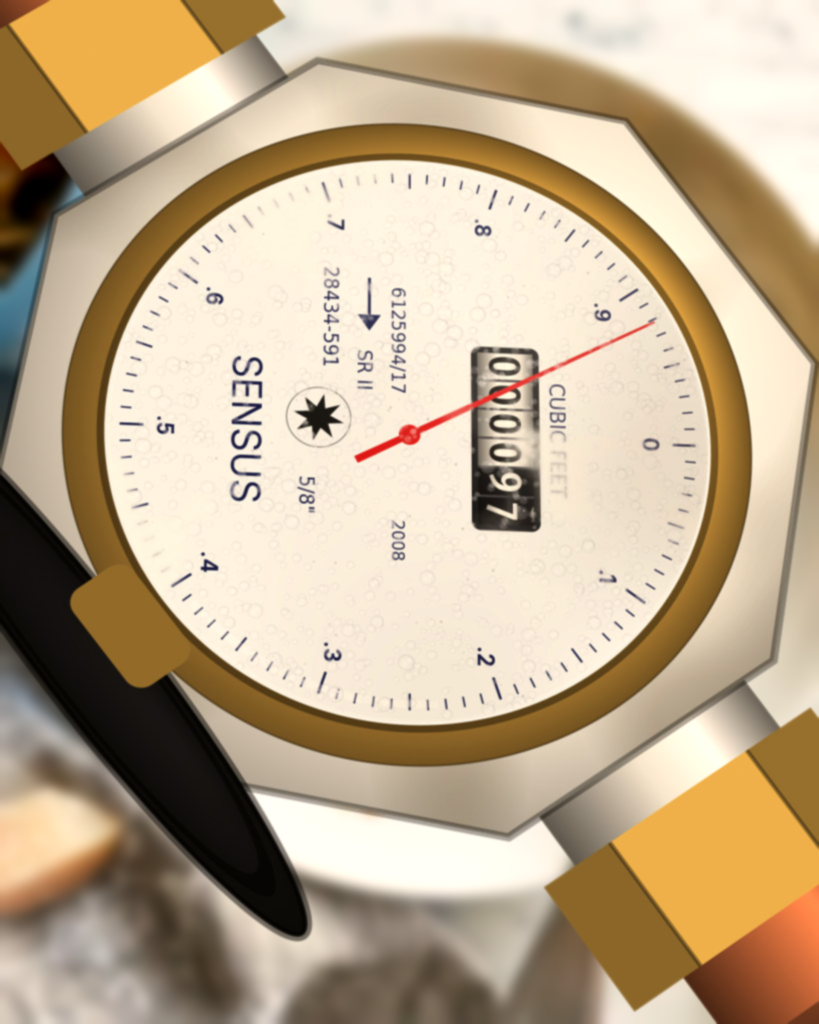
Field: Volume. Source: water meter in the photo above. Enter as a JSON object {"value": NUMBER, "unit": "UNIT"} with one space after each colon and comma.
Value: {"value": 96.92, "unit": "ft³"}
